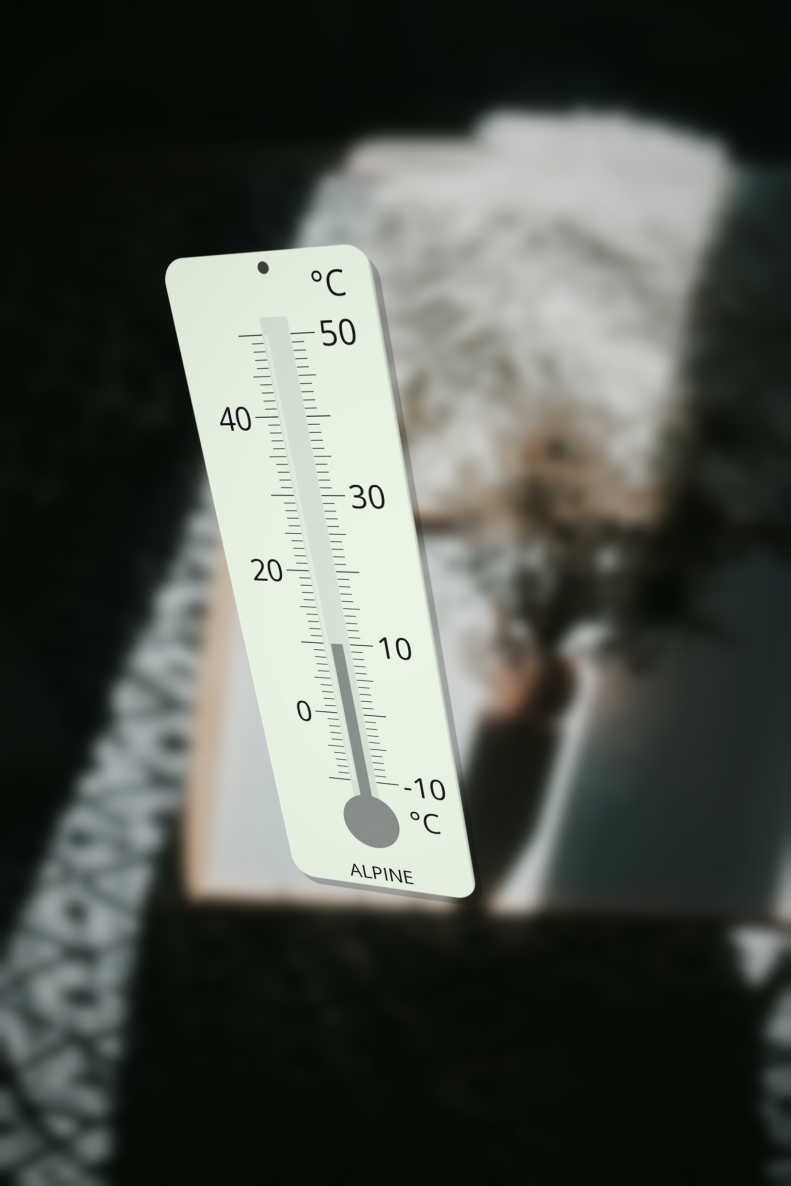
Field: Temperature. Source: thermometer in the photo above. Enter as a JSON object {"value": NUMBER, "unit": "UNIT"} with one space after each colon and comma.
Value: {"value": 10, "unit": "°C"}
